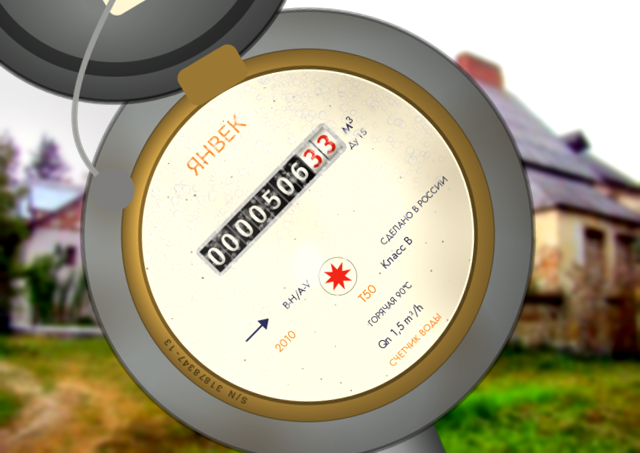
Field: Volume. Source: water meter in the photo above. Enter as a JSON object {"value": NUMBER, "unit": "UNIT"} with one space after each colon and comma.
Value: {"value": 506.33, "unit": "m³"}
